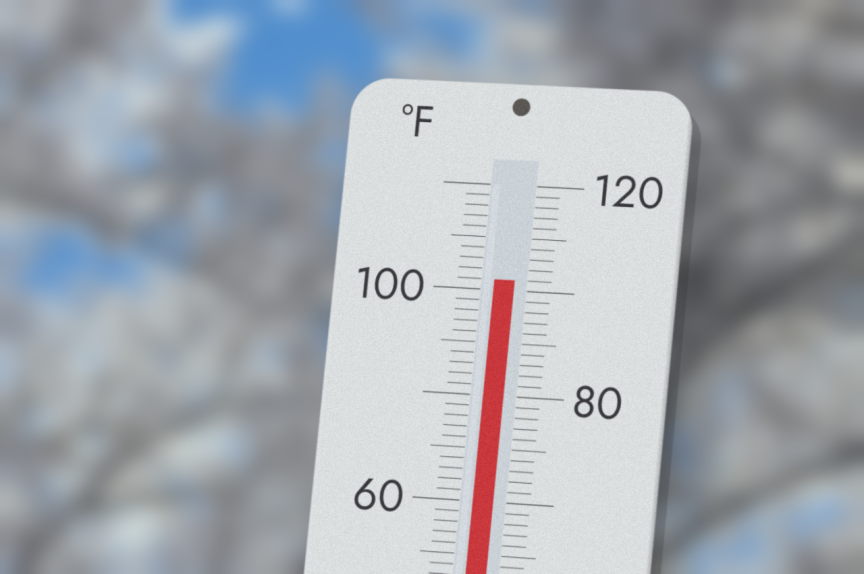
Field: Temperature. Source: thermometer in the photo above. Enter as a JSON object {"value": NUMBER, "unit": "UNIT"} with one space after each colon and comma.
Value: {"value": 102, "unit": "°F"}
